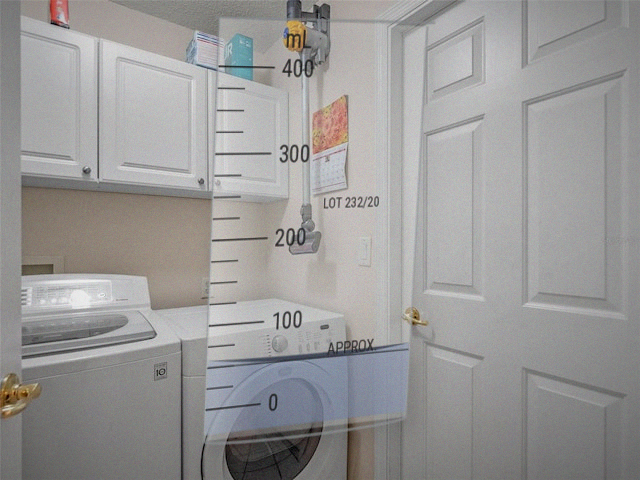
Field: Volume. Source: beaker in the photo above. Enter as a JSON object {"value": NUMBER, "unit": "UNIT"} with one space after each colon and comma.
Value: {"value": 50, "unit": "mL"}
